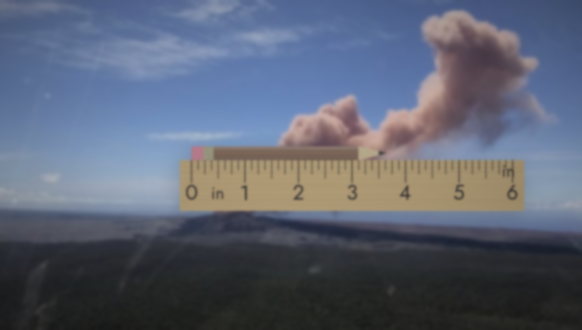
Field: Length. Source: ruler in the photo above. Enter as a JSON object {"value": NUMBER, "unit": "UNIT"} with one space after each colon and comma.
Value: {"value": 3.625, "unit": "in"}
